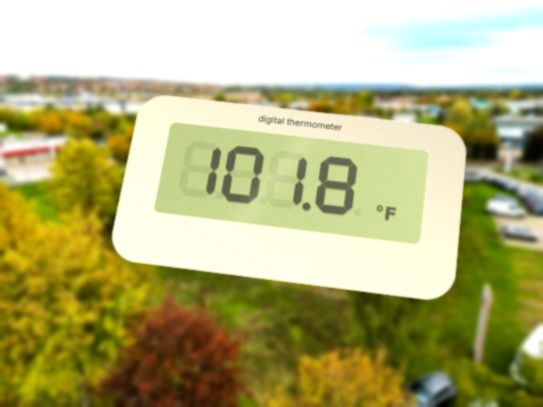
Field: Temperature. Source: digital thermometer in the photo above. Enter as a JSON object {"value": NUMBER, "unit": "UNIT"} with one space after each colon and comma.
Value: {"value": 101.8, "unit": "°F"}
